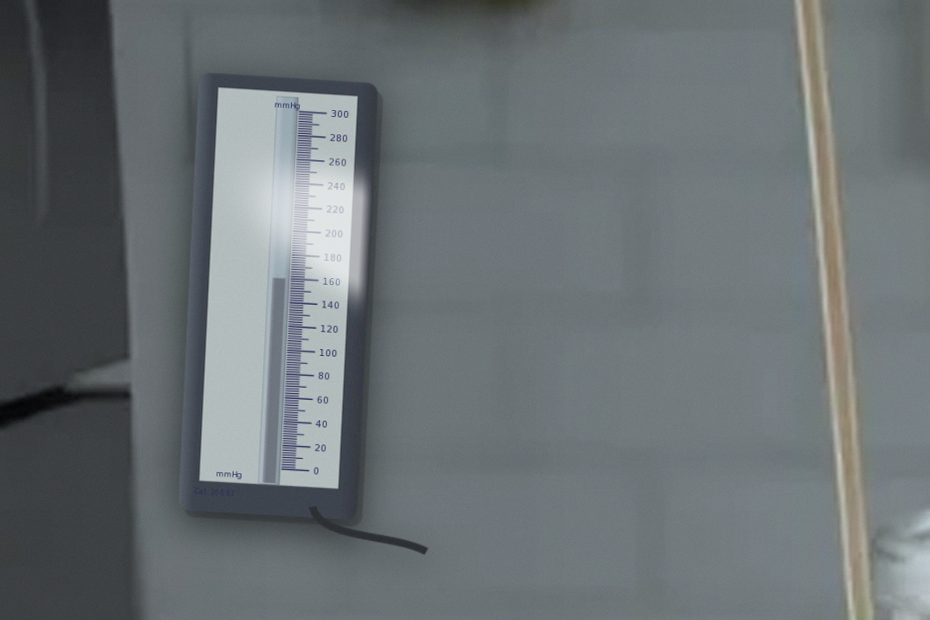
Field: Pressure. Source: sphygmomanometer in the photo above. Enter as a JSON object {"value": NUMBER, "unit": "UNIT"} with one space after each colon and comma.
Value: {"value": 160, "unit": "mmHg"}
